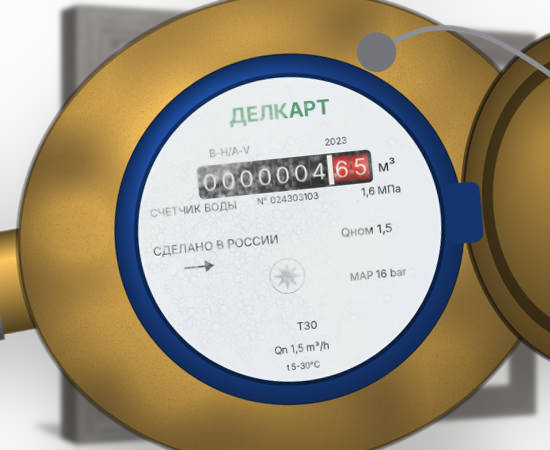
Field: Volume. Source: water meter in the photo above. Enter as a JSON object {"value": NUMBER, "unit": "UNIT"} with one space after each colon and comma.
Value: {"value": 4.65, "unit": "m³"}
